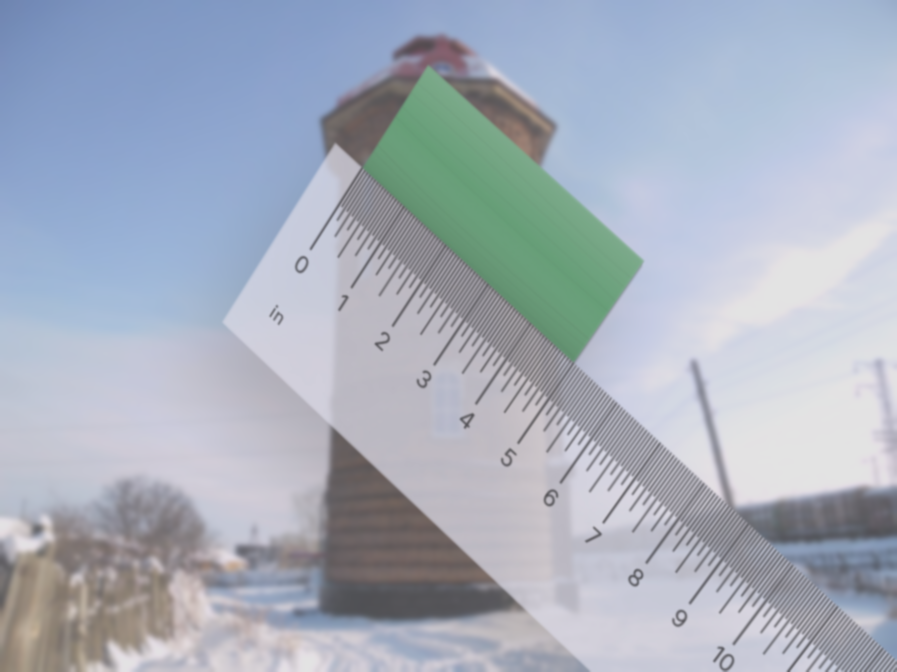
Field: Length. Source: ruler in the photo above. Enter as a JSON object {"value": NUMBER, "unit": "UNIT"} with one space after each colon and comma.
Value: {"value": 5, "unit": "in"}
